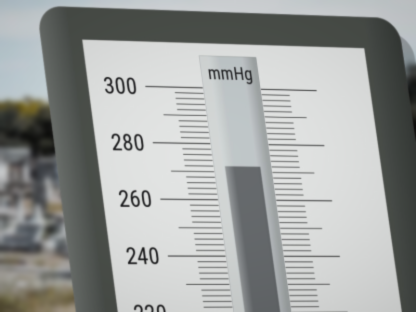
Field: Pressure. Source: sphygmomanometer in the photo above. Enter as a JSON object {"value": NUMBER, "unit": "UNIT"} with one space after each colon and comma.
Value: {"value": 272, "unit": "mmHg"}
